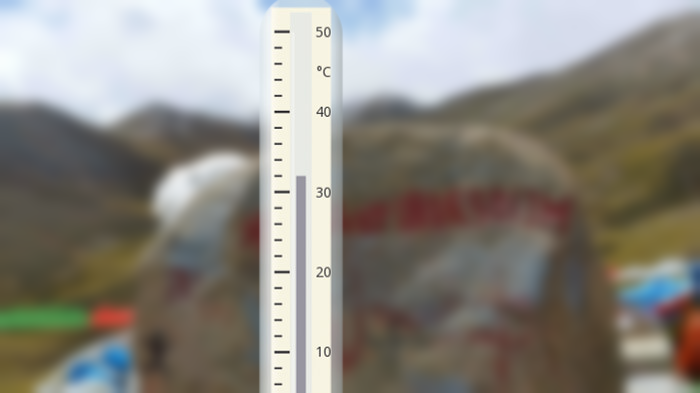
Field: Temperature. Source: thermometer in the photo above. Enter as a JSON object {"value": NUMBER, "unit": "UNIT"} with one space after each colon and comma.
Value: {"value": 32, "unit": "°C"}
